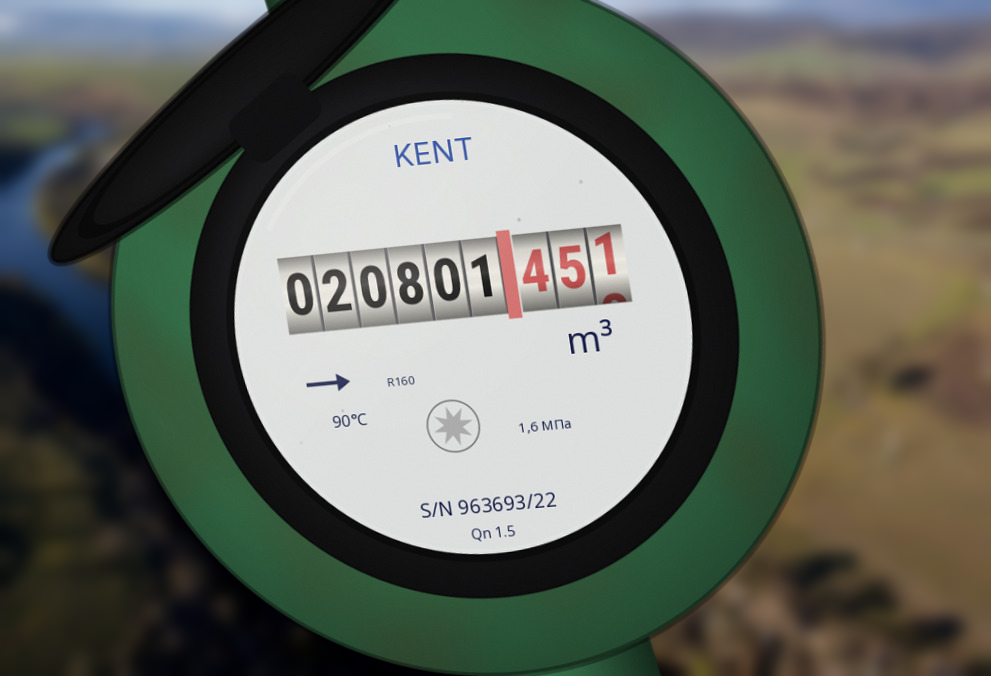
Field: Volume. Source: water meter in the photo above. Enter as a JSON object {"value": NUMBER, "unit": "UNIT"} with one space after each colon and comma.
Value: {"value": 20801.451, "unit": "m³"}
